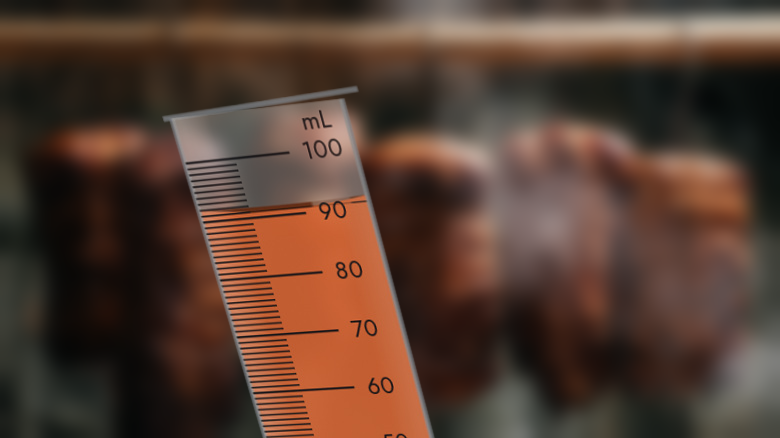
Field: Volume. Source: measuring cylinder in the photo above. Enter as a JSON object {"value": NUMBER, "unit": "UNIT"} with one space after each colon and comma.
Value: {"value": 91, "unit": "mL"}
